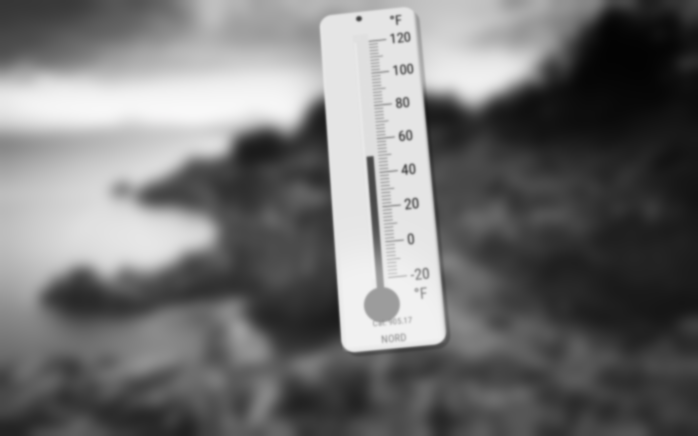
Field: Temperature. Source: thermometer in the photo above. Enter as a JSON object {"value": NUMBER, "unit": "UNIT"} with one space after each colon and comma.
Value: {"value": 50, "unit": "°F"}
